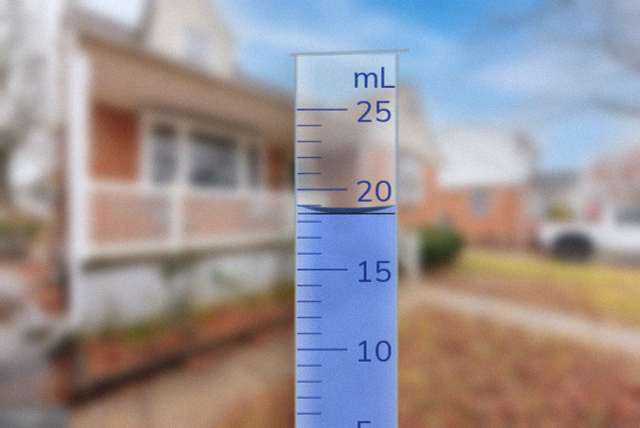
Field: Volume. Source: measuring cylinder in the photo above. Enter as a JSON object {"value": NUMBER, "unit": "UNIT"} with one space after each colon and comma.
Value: {"value": 18.5, "unit": "mL"}
